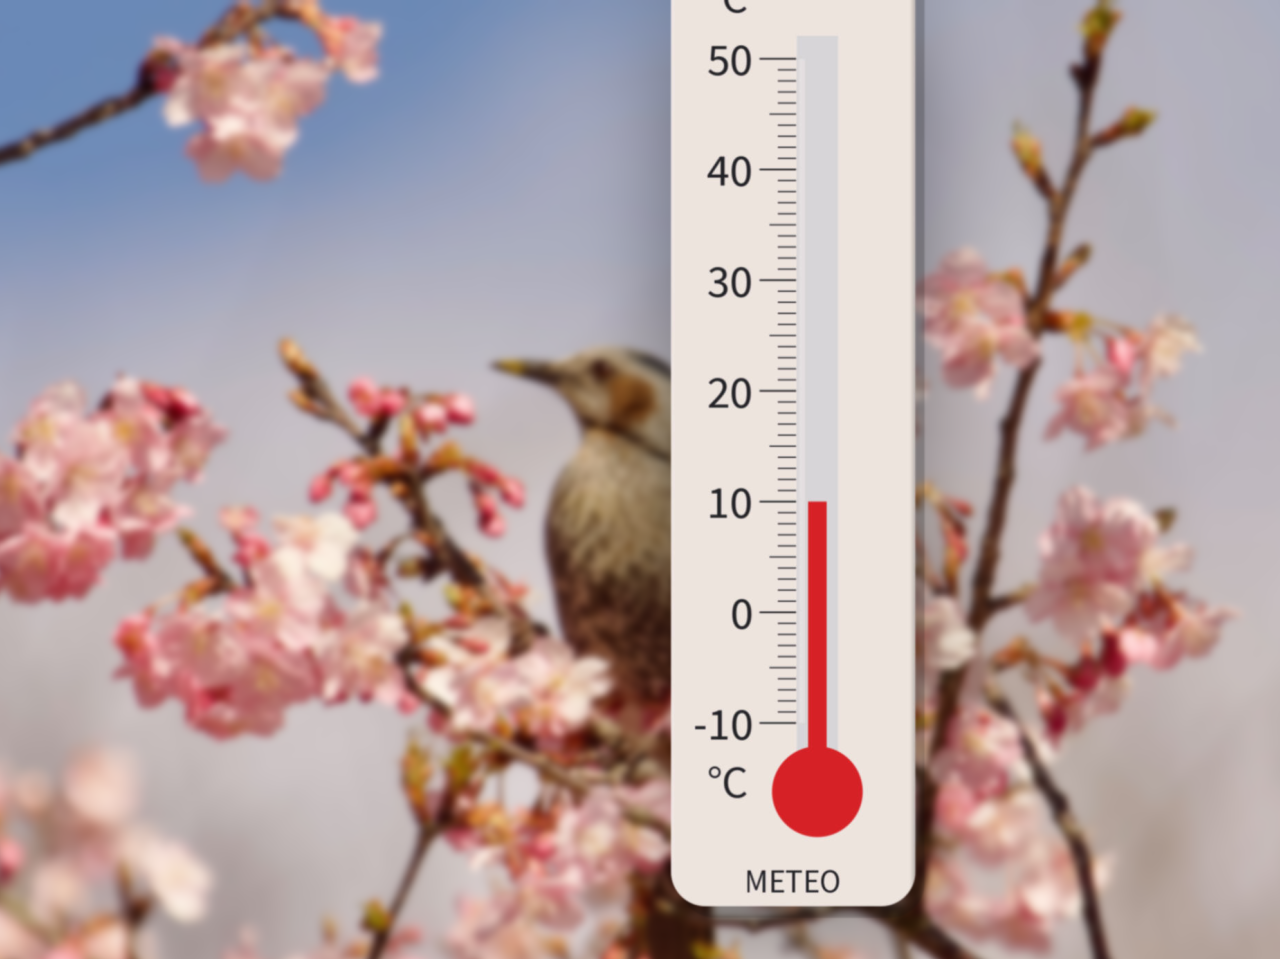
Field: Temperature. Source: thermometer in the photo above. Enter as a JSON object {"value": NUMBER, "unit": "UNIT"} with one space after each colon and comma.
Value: {"value": 10, "unit": "°C"}
